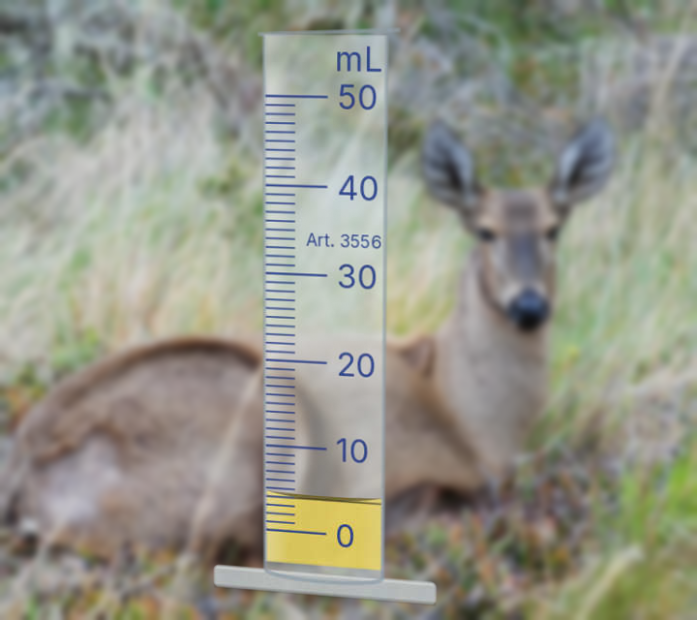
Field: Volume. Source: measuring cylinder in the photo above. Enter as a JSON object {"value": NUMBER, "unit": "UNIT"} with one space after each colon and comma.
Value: {"value": 4, "unit": "mL"}
